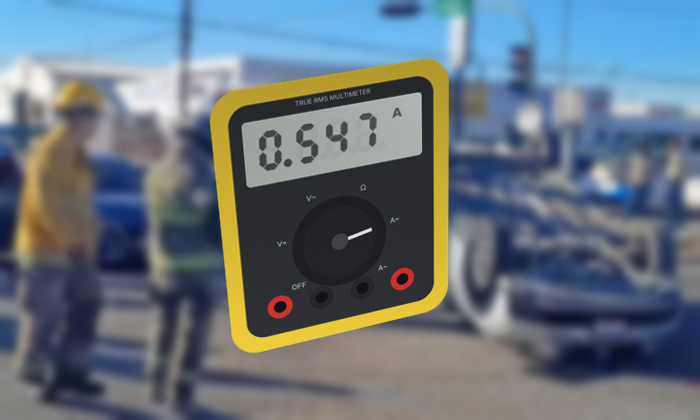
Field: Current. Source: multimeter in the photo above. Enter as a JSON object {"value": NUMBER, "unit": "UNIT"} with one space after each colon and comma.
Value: {"value": 0.547, "unit": "A"}
